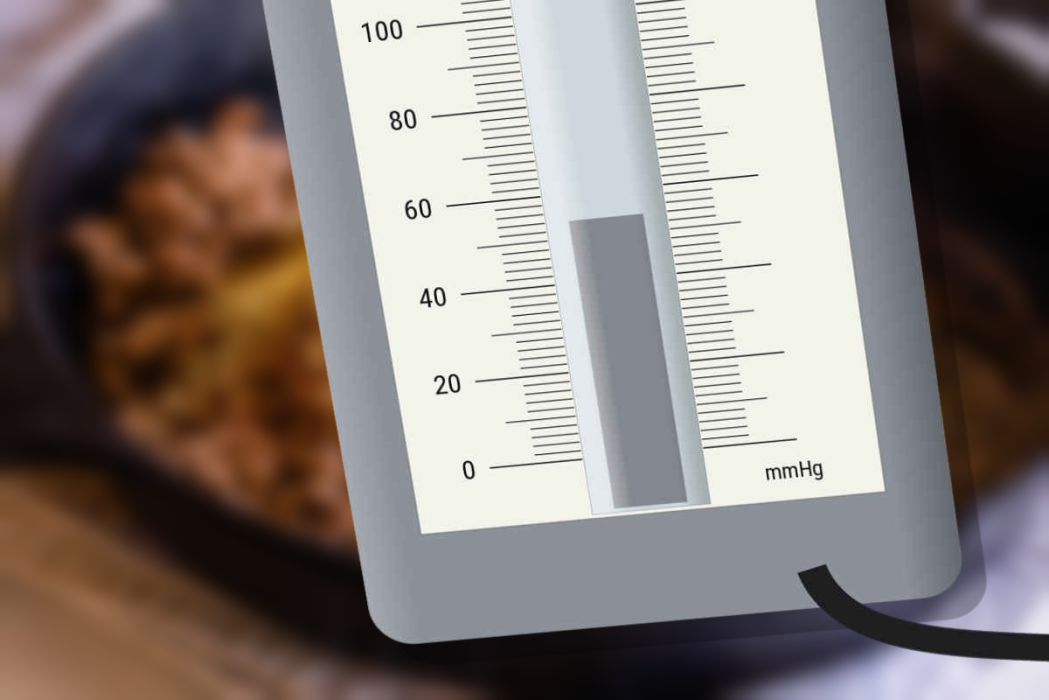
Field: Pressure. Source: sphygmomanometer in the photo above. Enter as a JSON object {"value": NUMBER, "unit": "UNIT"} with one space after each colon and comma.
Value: {"value": 54, "unit": "mmHg"}
